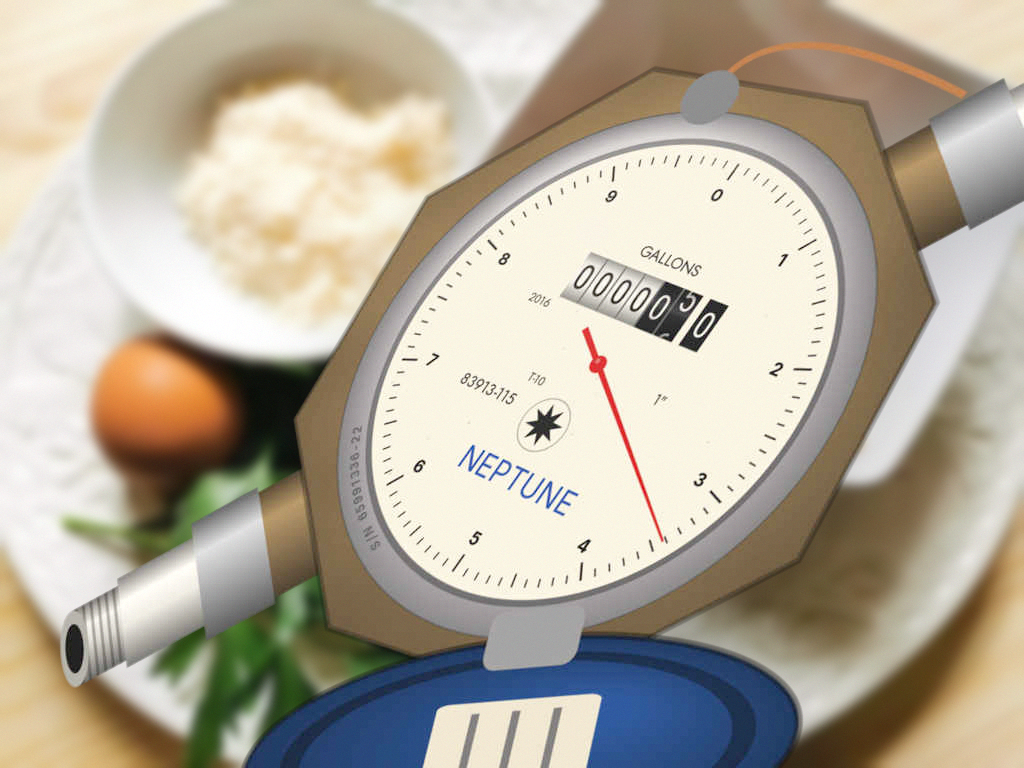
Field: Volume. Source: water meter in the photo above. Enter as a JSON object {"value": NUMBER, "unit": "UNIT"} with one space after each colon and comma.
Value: {"value": 53.4, "unit": "gal"}
